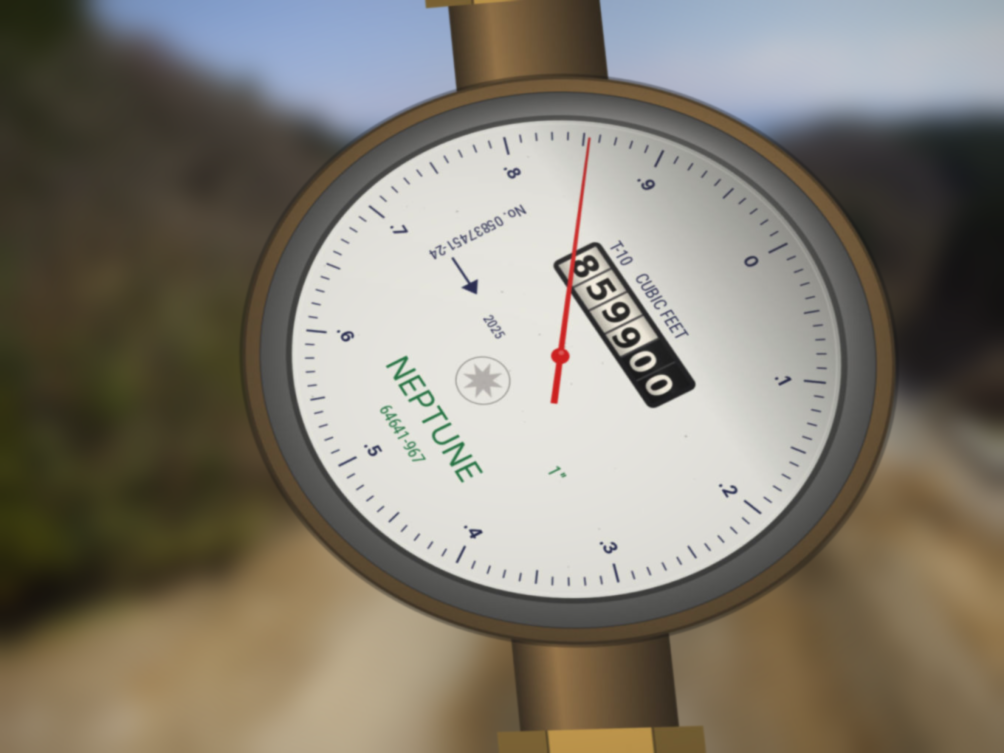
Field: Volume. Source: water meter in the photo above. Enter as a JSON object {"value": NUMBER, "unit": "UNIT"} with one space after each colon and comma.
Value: {"value": 859899.85, "unit": "ft³"}
